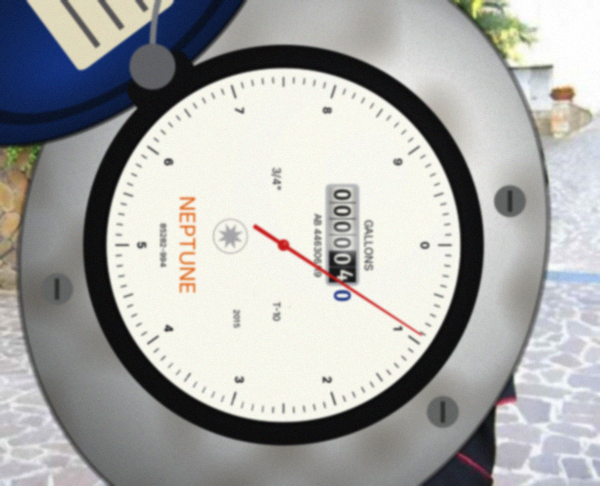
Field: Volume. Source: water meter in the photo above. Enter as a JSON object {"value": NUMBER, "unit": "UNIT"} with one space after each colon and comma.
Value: {"value": 40.9, "unit": "gal"}
